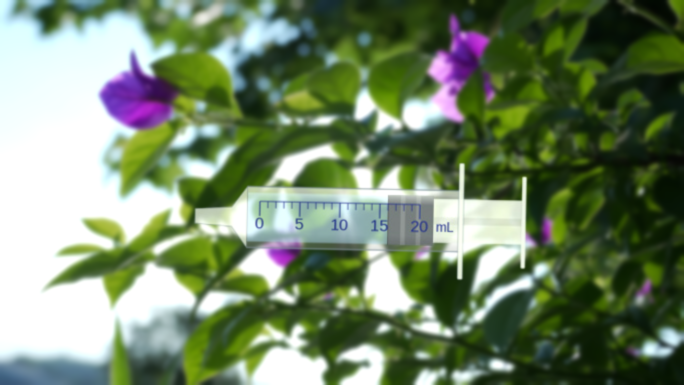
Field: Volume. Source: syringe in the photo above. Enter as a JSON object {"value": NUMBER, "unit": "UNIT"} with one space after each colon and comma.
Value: {"value": 16, "unit": "mL"}
